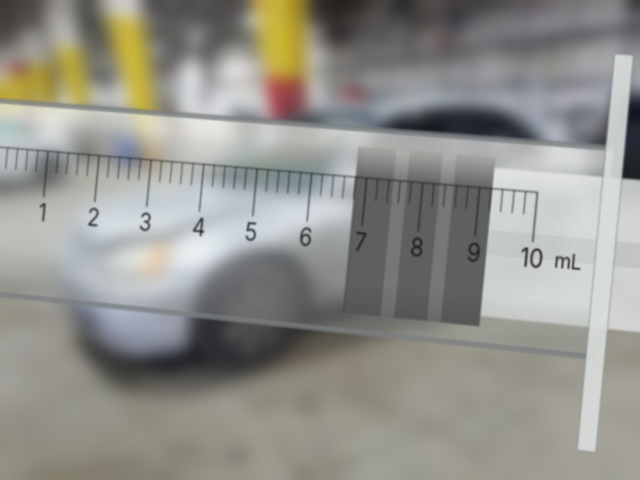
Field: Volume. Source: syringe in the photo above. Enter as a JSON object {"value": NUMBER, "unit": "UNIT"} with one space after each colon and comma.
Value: {"value": 6.8, "unit": "mL"}
